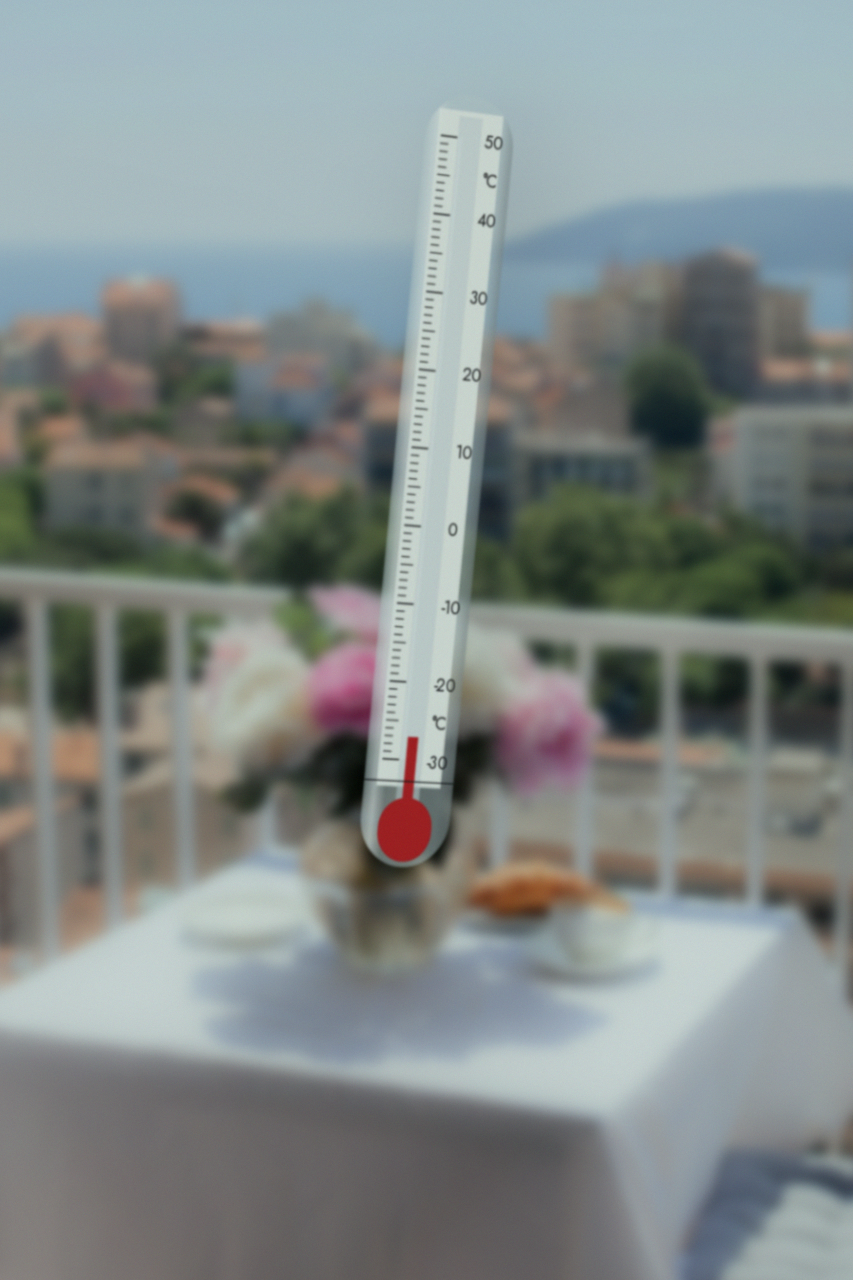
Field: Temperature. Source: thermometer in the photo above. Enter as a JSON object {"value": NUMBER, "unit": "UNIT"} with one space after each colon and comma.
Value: {"value": -27, "unit": "°C"}
